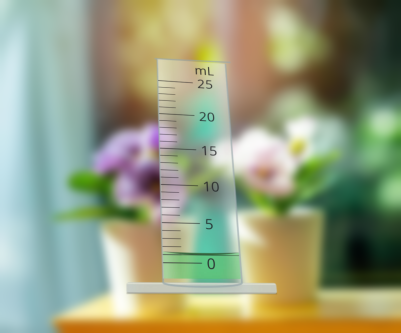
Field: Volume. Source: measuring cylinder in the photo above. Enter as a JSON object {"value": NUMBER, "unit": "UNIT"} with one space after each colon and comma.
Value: {"value": 1, "unit": "mL"}
